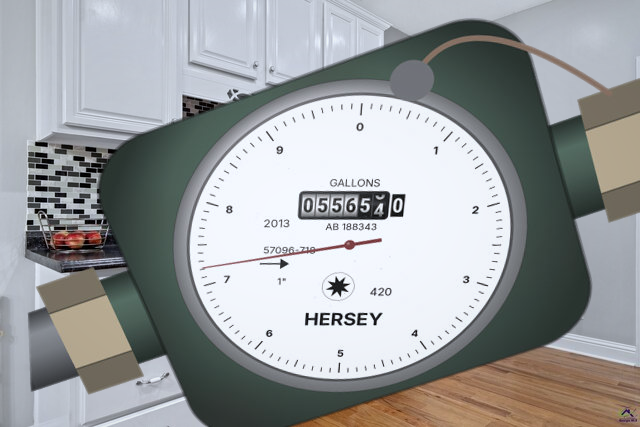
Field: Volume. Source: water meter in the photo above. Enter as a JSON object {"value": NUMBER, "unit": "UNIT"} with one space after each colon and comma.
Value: {"value": 556537.2, "unit": "gal"}
